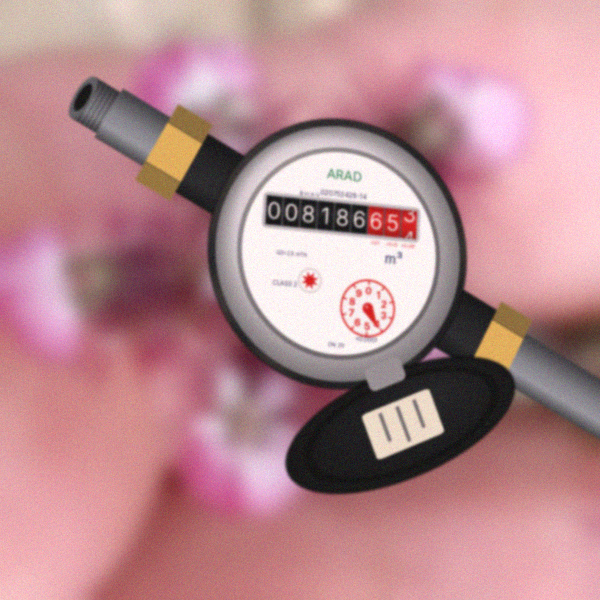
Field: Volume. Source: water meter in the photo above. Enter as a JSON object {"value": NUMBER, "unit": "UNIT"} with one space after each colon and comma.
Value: {"value": 8186.6534, "unit": "m³"}
